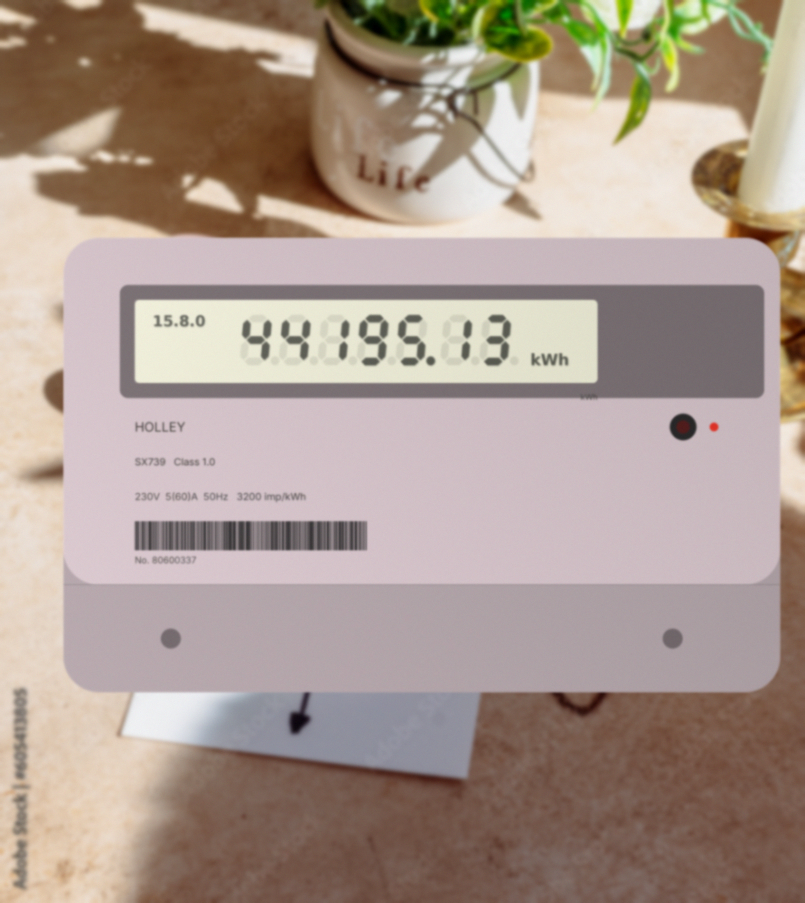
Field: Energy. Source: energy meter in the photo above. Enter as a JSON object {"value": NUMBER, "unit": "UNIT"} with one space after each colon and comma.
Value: {"value": 44195.13, "unit": "kWh"}
